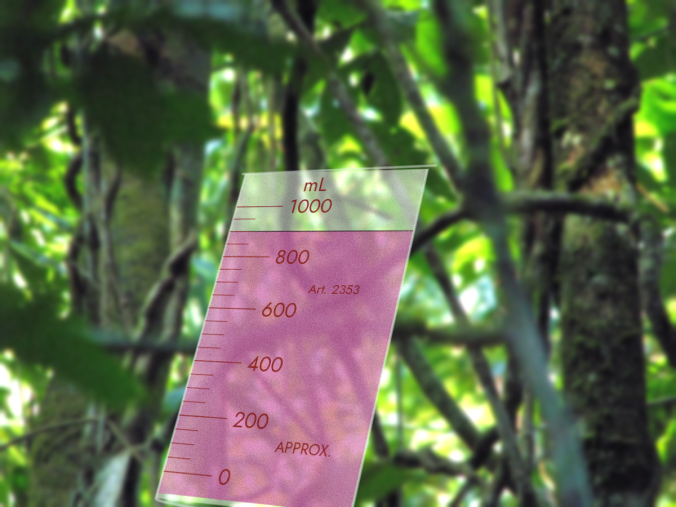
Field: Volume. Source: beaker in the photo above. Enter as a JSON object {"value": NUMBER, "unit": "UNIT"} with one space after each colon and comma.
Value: {"value": 900, "unit": "mL"}
